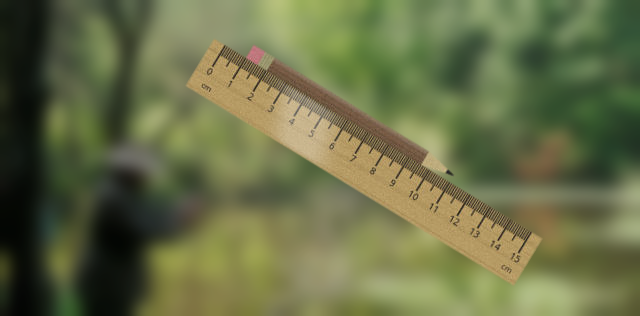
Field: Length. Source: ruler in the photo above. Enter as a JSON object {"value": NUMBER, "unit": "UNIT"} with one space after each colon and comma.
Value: {"value": 10, "unit": "cm"}
